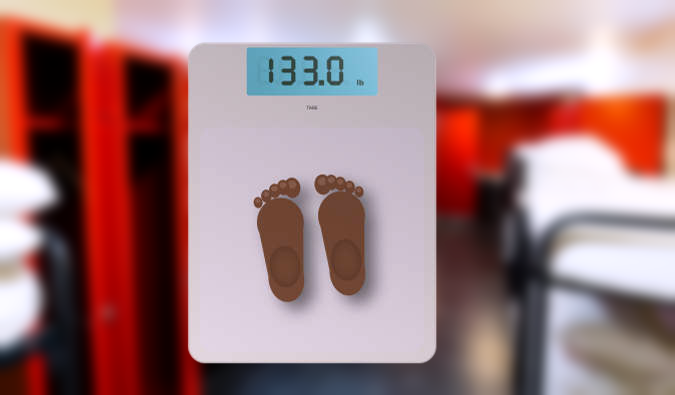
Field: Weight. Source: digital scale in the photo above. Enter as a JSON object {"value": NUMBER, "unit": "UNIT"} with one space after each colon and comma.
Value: {"value": 133.0, "unit": "lb"}
